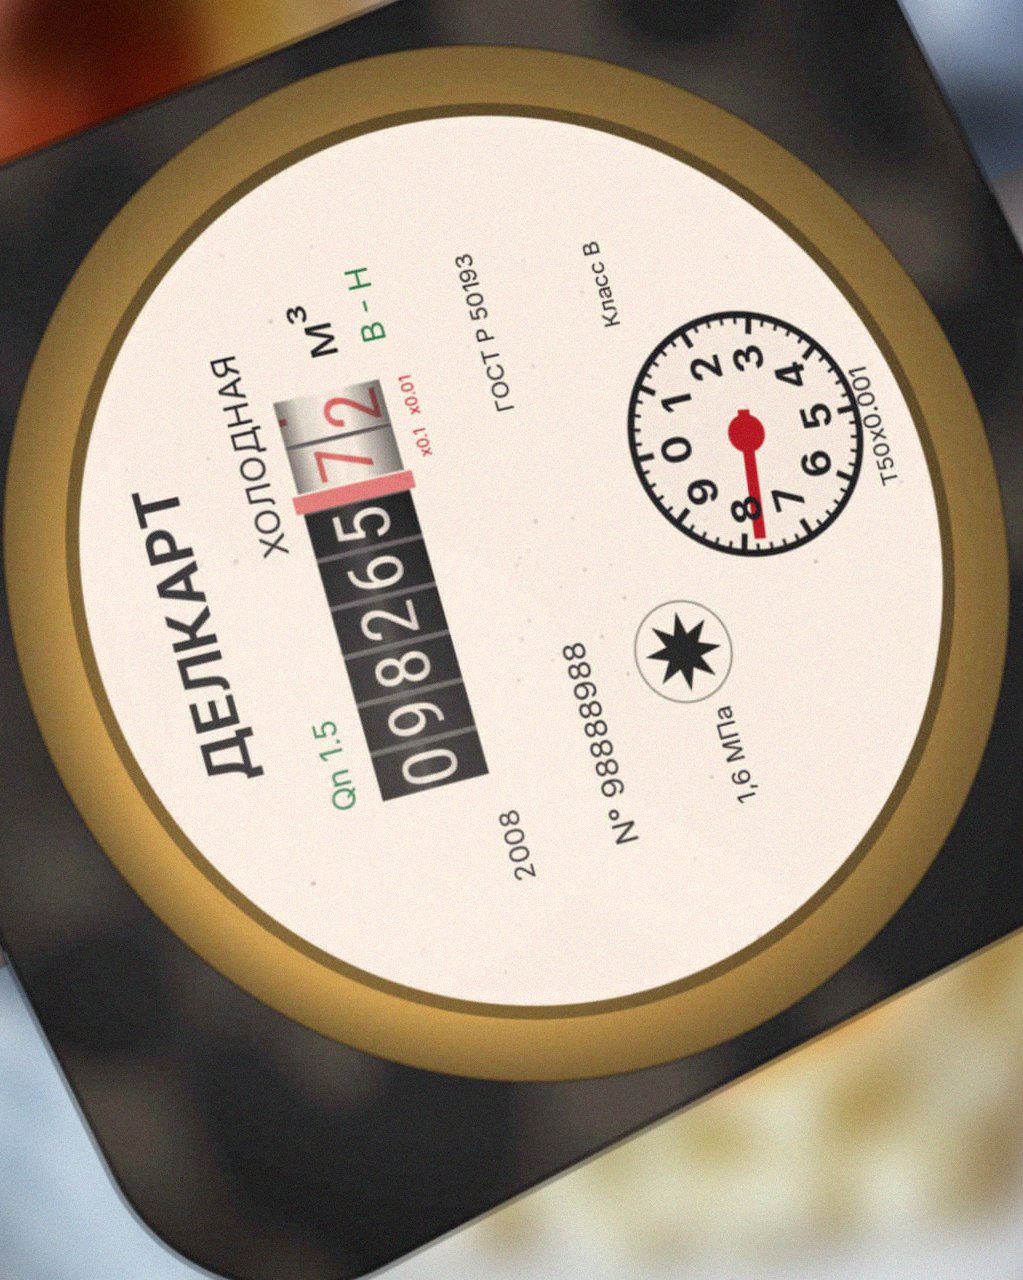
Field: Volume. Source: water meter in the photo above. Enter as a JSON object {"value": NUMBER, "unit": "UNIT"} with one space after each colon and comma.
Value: {"value": 98265.717, "unit": "m³"}
